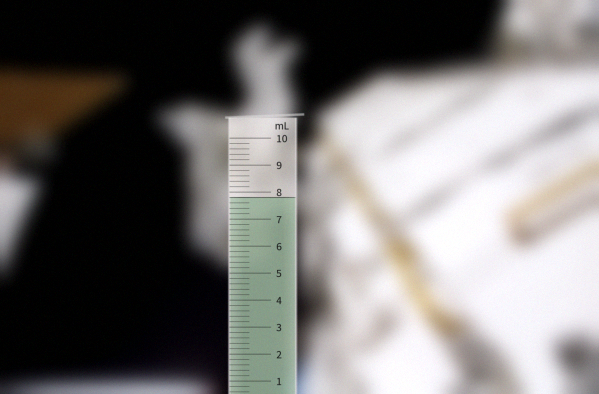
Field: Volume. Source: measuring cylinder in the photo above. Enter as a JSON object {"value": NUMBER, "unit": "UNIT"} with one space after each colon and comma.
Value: {"value": 7.8, "unit": "mL"}
